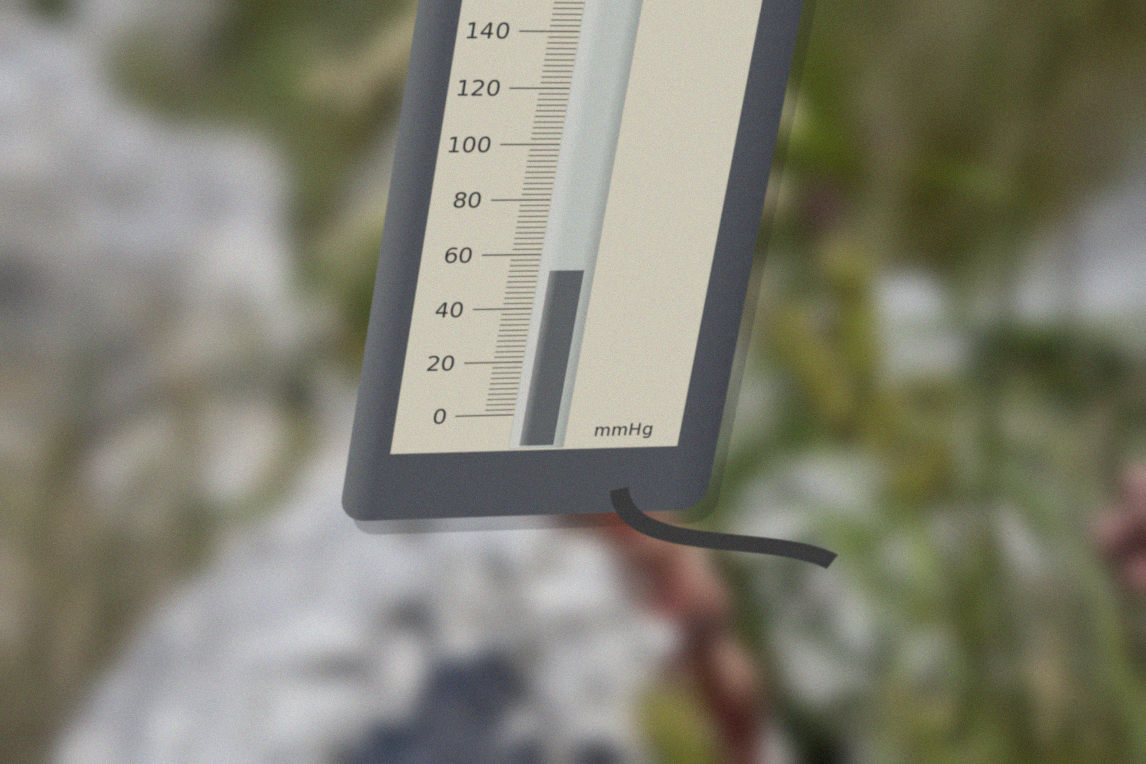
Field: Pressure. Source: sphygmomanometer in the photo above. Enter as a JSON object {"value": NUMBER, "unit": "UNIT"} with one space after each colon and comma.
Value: {"value": 54, "unit": "mmHg"}
